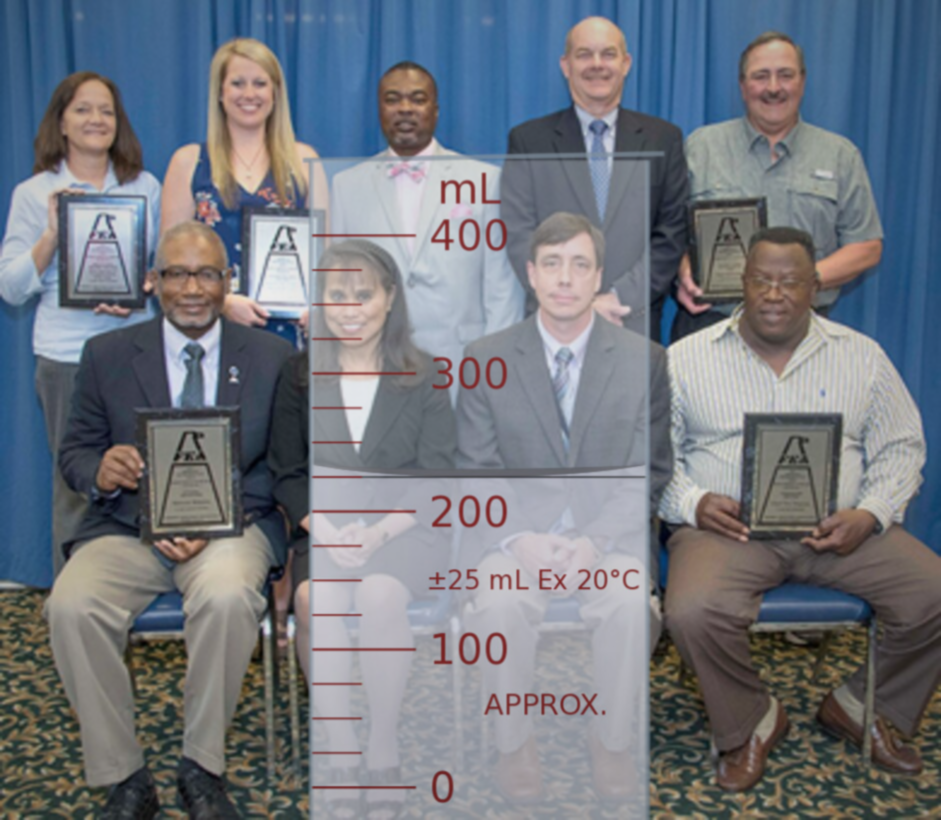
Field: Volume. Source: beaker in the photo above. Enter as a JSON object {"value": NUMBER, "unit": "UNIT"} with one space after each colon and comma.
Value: {"value": 225, "unit": "mL"}
